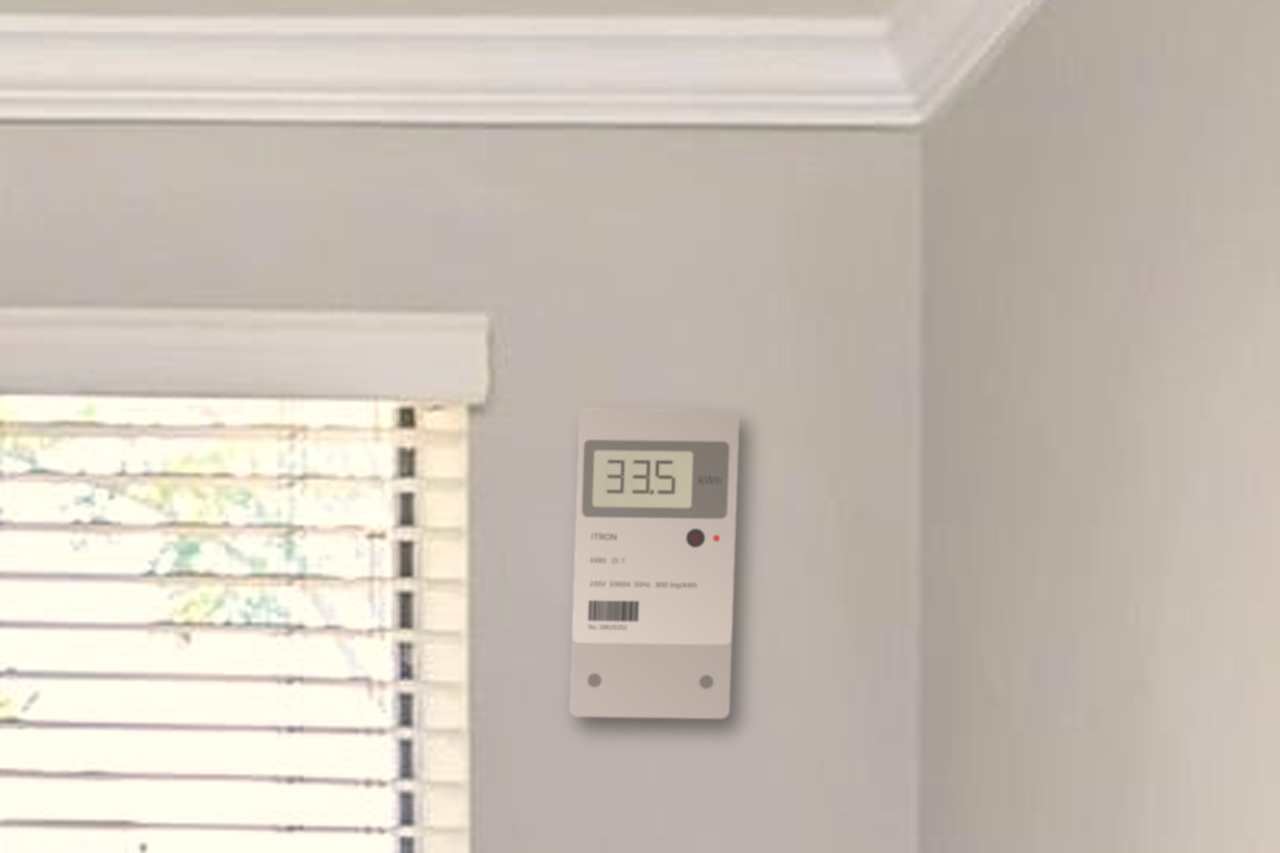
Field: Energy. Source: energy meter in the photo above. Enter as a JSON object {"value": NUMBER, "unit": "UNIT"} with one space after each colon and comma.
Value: {"value": 33.5, "unit": "kWh"}
